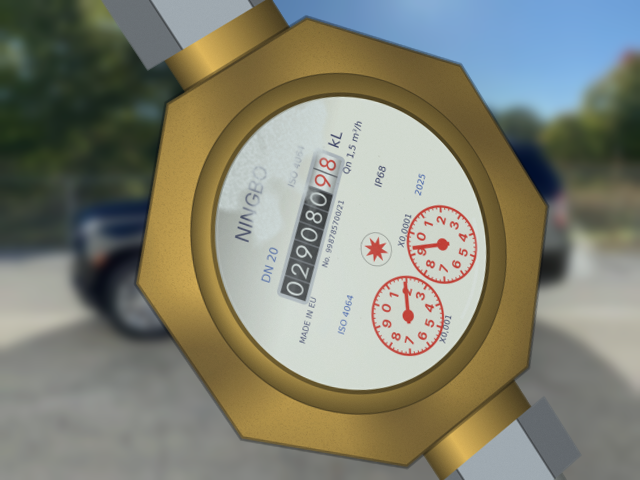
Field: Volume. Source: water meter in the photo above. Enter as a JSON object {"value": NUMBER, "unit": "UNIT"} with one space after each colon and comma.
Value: {"value": 29080.9819, "unit": "kL"}
